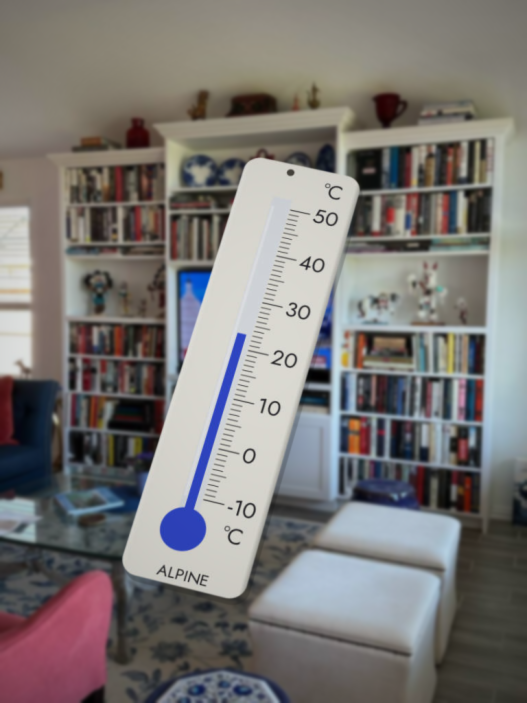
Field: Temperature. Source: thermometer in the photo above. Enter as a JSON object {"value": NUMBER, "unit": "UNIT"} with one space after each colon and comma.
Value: {"value": 23, "unit": "°C"}
